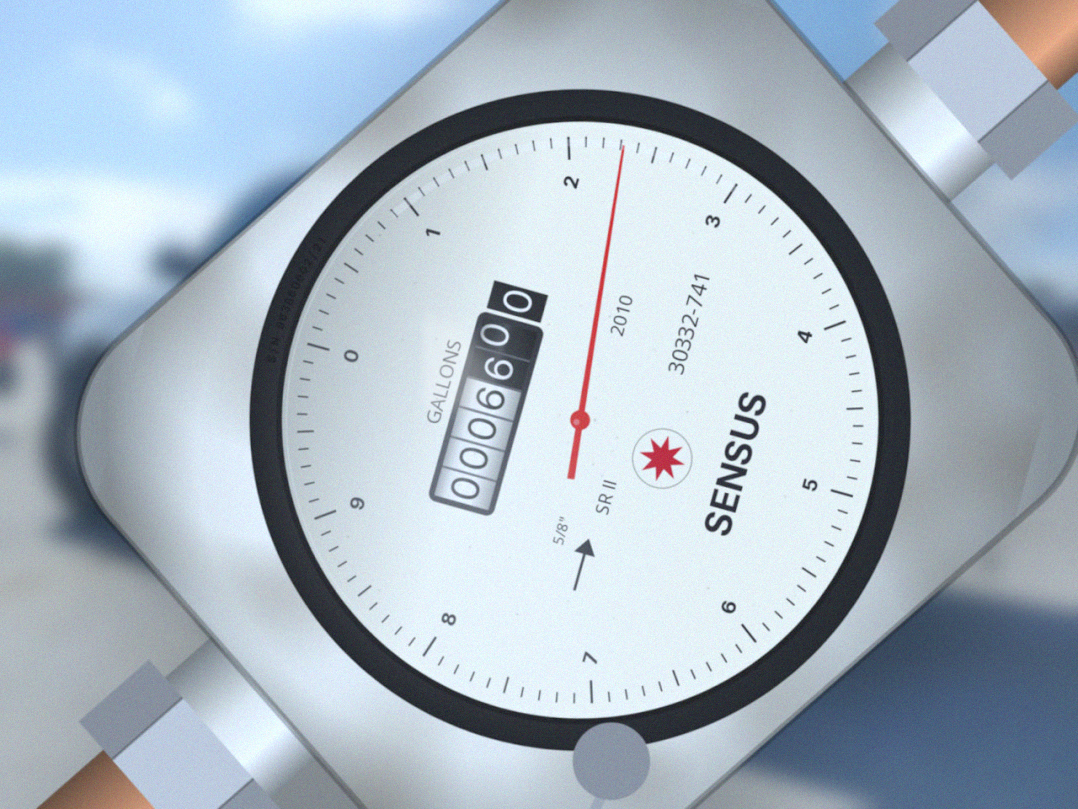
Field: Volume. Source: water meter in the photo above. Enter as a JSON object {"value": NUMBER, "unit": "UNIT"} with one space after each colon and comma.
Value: {"value": 6602.3, "unit": "gal"}
